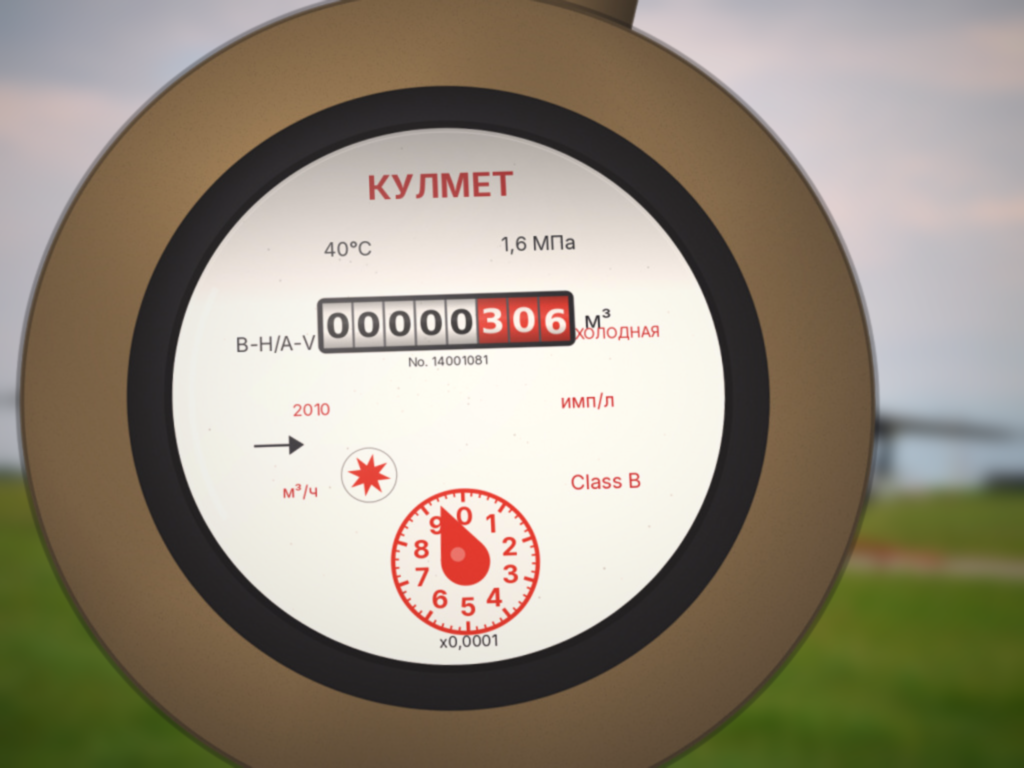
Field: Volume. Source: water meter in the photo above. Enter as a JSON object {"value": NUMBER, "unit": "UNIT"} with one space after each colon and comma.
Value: {"value": 0.3059, "unit": "m³"}
